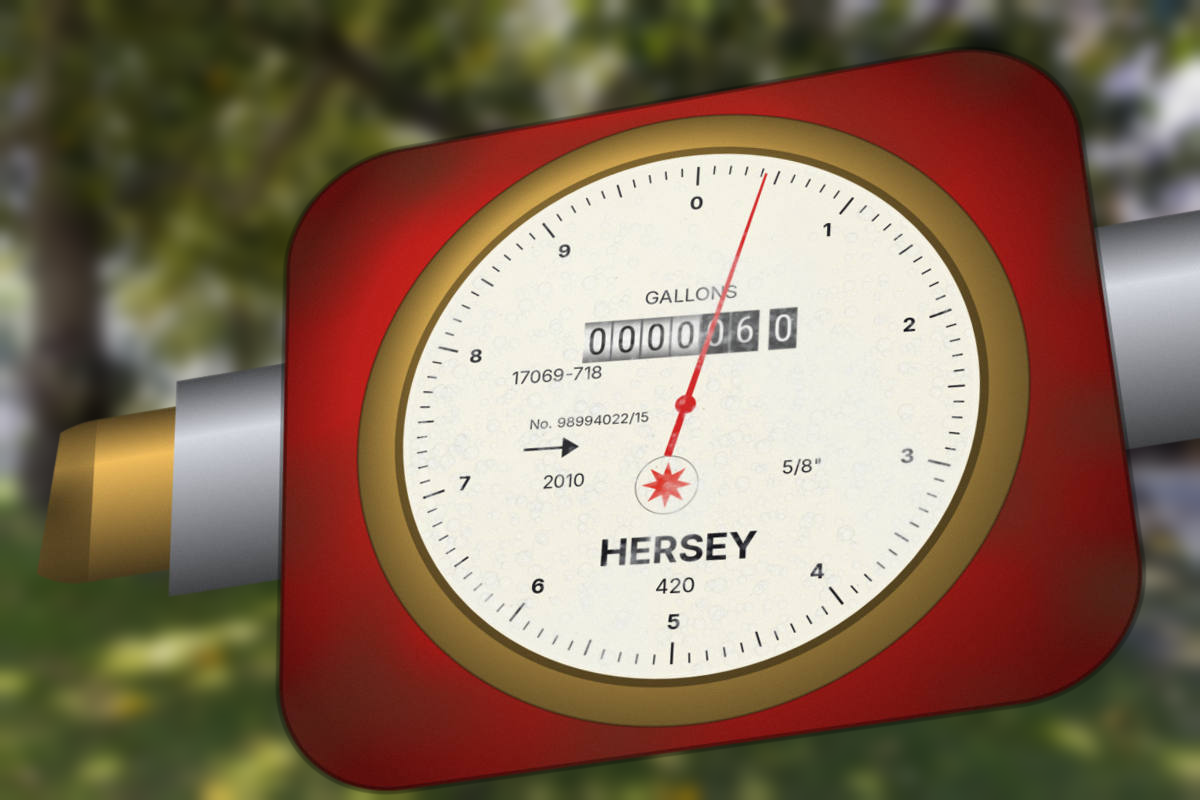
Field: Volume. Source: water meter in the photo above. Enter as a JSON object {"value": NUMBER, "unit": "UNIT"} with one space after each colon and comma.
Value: {"value": 60.4, "unit": "gal"}
